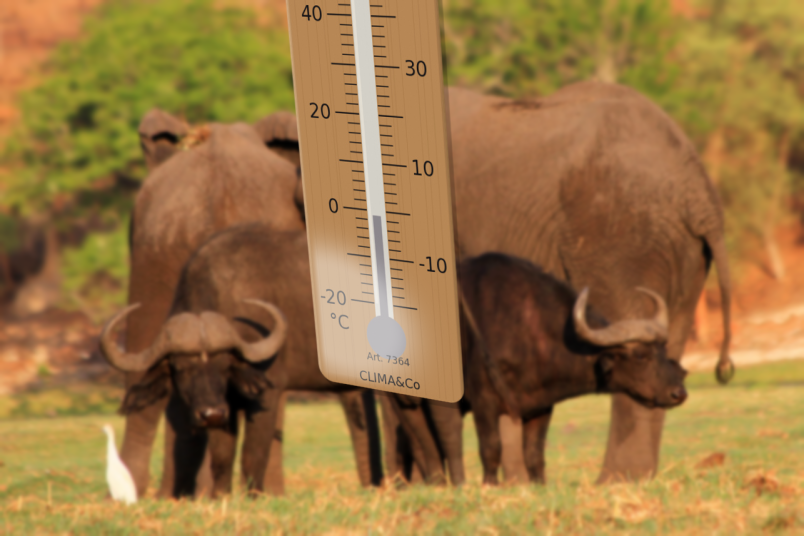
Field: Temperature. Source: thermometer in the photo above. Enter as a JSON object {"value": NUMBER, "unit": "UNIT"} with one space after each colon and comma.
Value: {"value": -1, "unit": "°C"}
